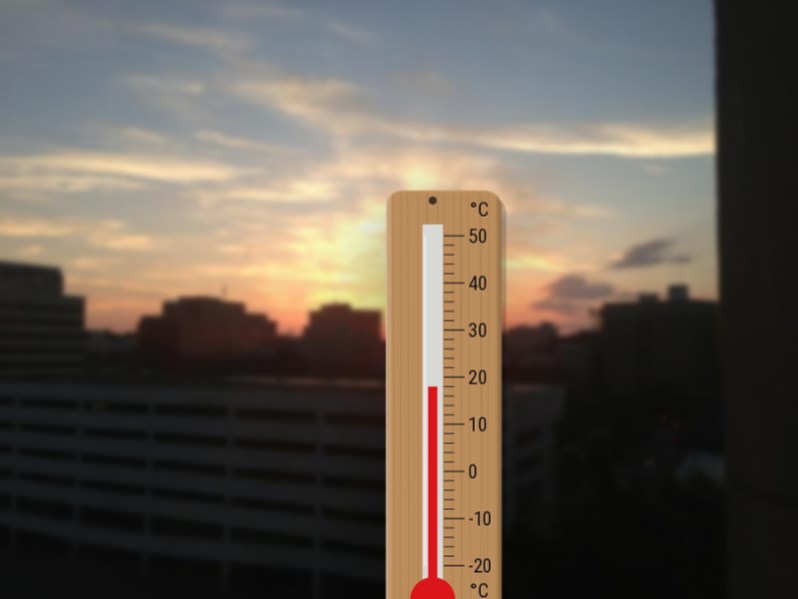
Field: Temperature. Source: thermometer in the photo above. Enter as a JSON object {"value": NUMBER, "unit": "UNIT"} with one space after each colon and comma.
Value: {"value": 18, "unit": "°C"}
